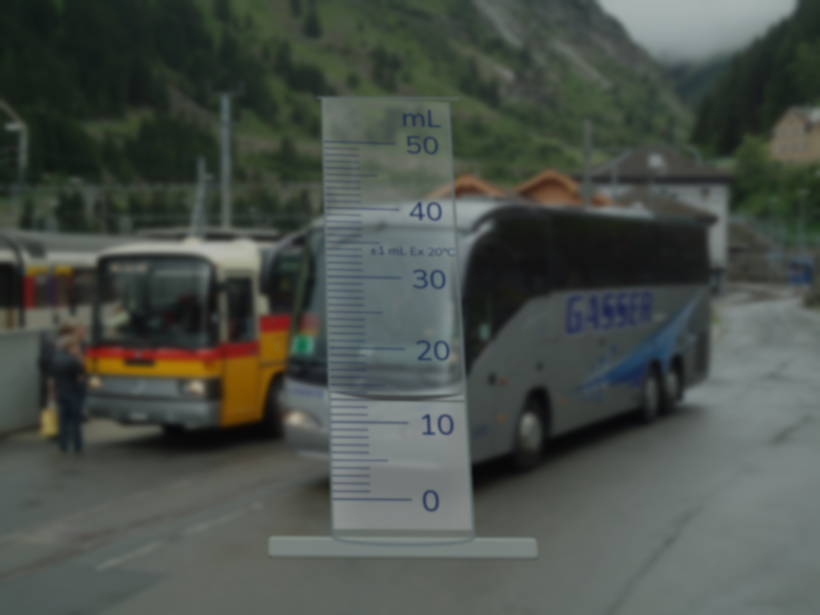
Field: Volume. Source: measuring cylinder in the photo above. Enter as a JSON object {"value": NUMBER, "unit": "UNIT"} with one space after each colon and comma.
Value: {"value": 13, "unit": "mL"}
